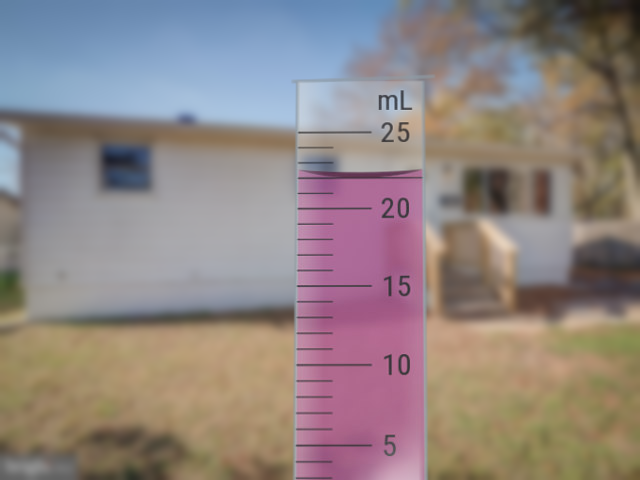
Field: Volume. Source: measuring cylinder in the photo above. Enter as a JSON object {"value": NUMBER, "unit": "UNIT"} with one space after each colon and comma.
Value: {"value": 22, "unit": "mL"}
